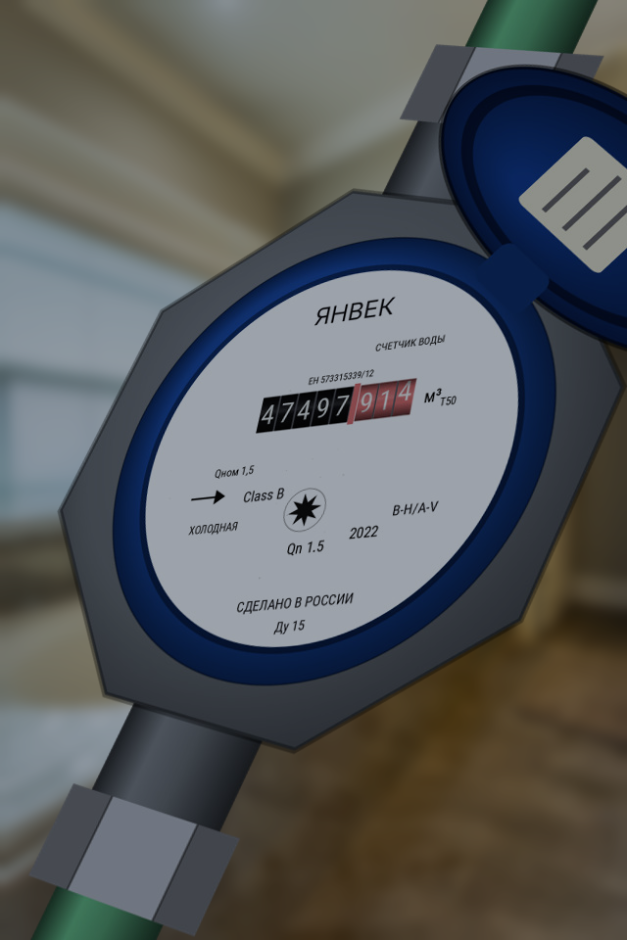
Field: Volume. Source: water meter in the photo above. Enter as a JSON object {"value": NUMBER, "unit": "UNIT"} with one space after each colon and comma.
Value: {"value": 47497.914, "unit": "m³"}
